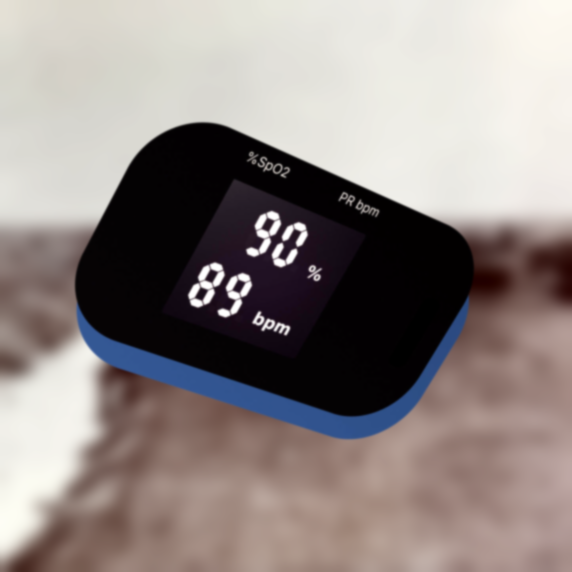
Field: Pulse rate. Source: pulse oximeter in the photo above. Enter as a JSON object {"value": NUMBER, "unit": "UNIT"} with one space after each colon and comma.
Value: {"value": 89, "unit": "bpm"}
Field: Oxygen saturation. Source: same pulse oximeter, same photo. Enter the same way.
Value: {"value": 90, "unit": "%"}
